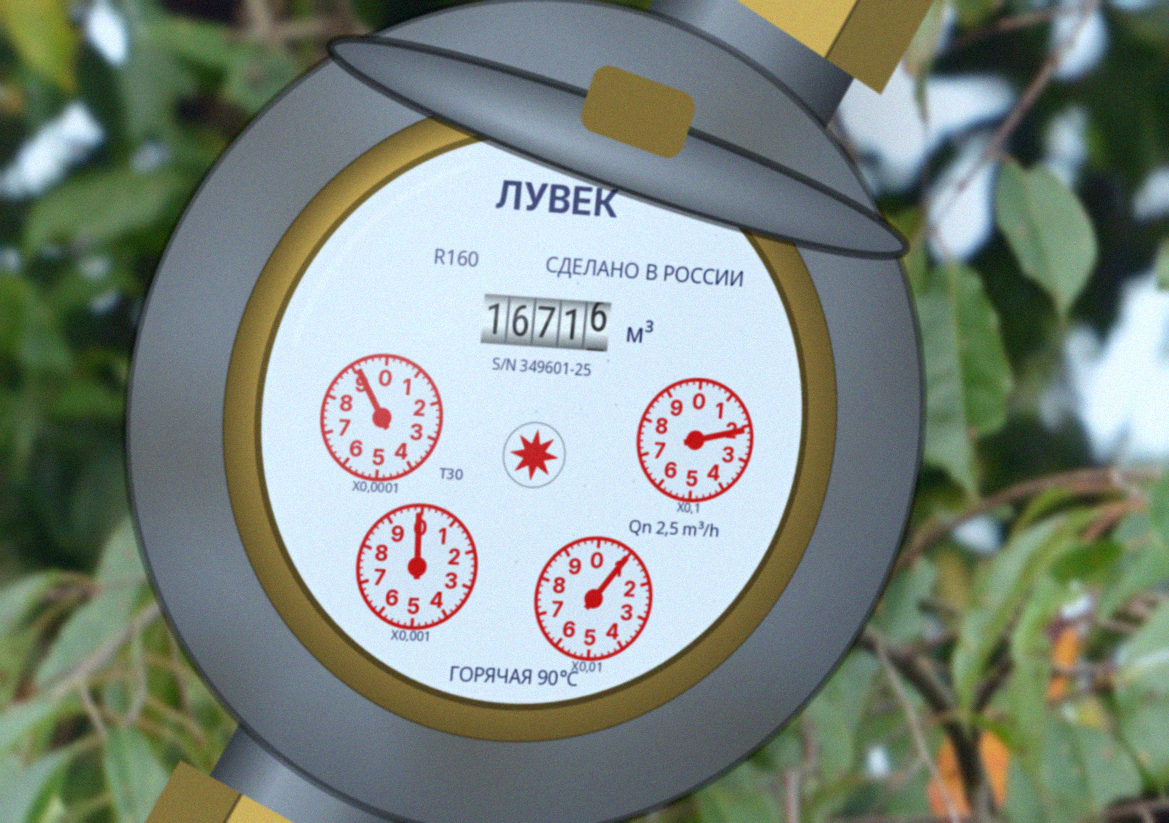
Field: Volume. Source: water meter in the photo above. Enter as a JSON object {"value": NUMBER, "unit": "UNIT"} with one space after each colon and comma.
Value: {"value": 16716.2099, "unit": "m³"}
